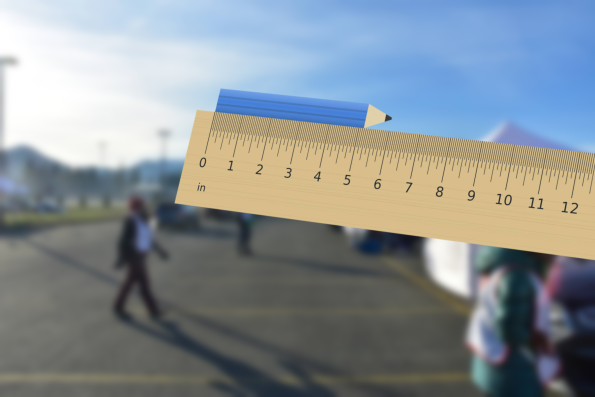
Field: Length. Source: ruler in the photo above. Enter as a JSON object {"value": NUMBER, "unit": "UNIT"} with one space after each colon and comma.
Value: {"value": 6, "unit": "in"}
